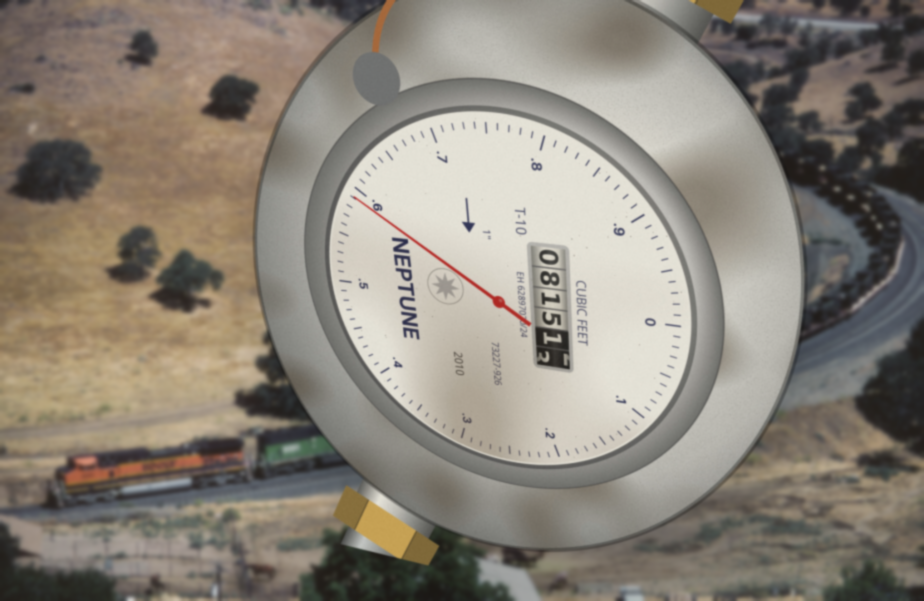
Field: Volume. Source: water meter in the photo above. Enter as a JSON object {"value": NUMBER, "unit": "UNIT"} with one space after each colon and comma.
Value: {"value": 81512.59, "unit": "ft³"}
